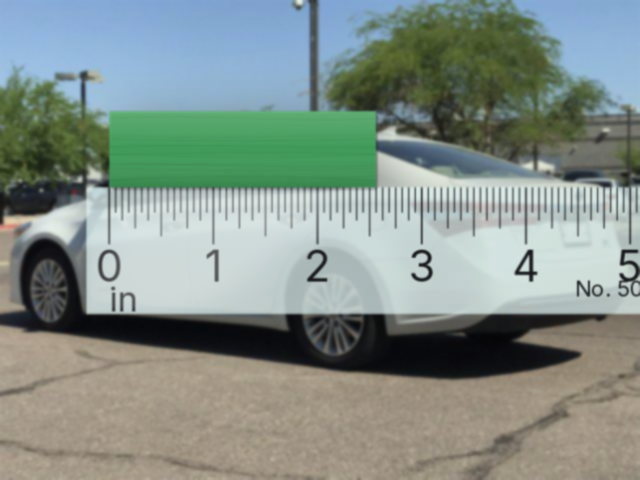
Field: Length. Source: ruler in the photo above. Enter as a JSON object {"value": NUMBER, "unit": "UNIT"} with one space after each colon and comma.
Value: {"value": 2.5625, "unit": "in"}
